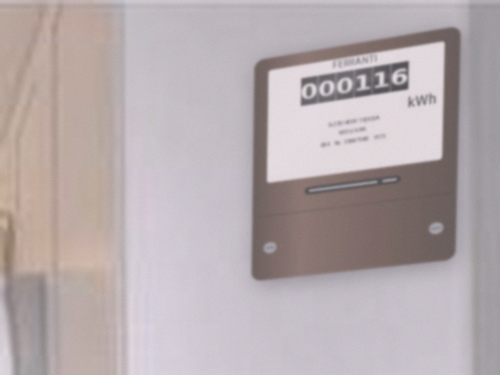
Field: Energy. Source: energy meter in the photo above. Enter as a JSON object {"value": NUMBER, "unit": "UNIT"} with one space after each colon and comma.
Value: {"value": 116, "unit": "kWh"}
